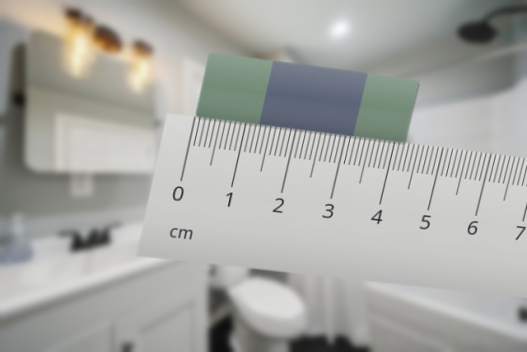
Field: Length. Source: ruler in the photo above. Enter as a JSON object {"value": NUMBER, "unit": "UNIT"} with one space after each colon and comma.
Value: {"value": 4.2, "unit": "cm"}
